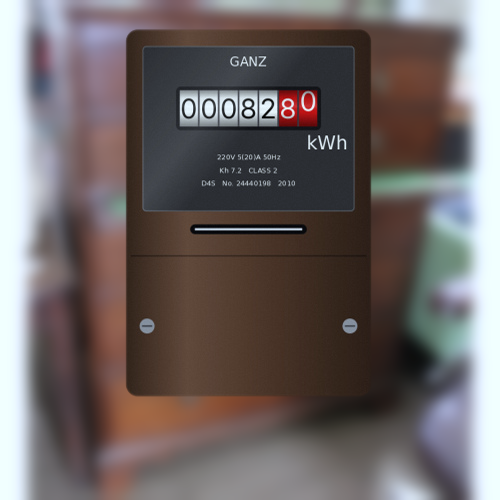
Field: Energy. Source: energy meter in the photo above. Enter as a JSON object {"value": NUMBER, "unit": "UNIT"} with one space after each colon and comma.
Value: {"value": 82.80, "unit": "kWh"}
